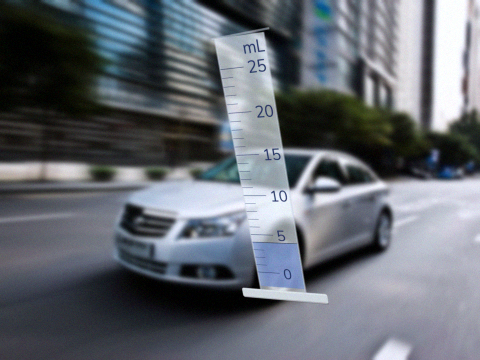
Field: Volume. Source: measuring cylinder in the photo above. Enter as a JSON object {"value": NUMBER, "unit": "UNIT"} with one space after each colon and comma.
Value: {"value": 4, "unit": "mL"}
